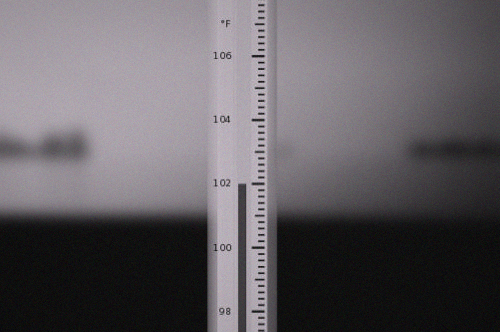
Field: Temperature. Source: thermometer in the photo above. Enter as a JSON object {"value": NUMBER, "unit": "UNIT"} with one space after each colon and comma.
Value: {"value": 102, "unit": "°F"}
